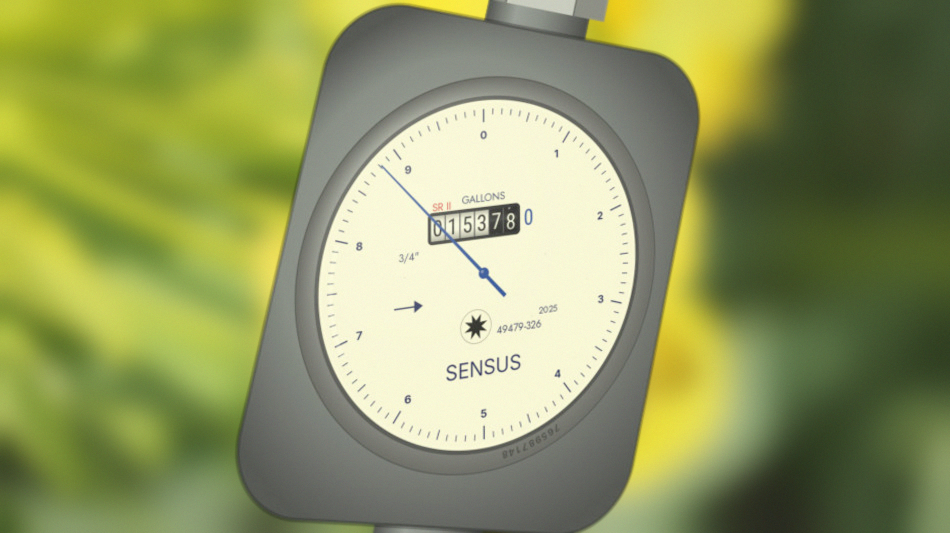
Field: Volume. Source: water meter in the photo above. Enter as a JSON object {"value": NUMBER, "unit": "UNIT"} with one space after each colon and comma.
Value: {"value": 153778.8, "unit": "gal"}
